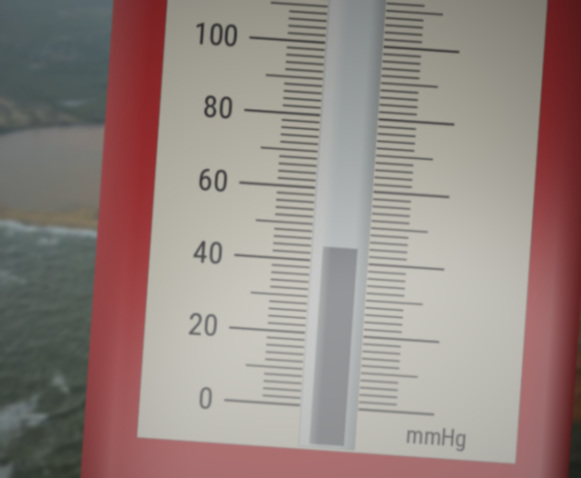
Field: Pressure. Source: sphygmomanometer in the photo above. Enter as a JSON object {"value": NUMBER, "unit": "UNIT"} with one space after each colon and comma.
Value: {"value": 44, "unit": "mmHg"}
